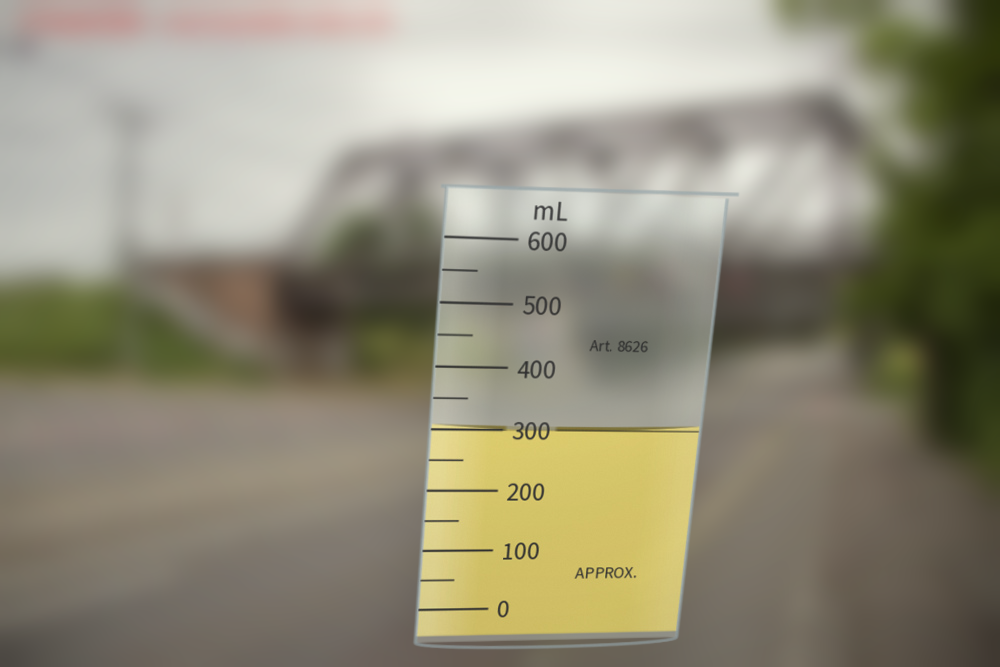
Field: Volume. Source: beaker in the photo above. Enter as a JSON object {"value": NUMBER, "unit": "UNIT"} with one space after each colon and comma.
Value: {"value": 300, "unit": "mL"}
